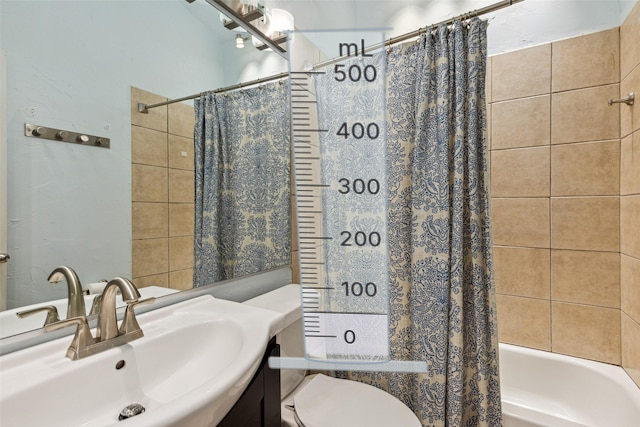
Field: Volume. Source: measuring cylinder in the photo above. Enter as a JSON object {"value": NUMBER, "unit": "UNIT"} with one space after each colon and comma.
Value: {"value": 50, "unit": "mL"}
